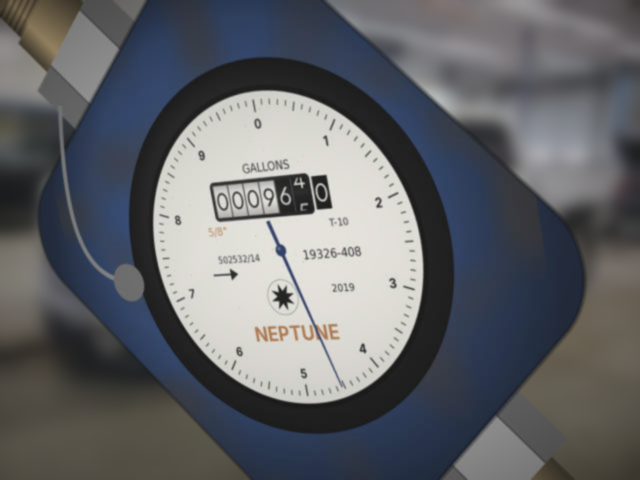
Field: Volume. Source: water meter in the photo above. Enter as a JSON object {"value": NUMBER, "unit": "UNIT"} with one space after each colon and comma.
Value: {"value": 9644.5, "unit": "gal"}
